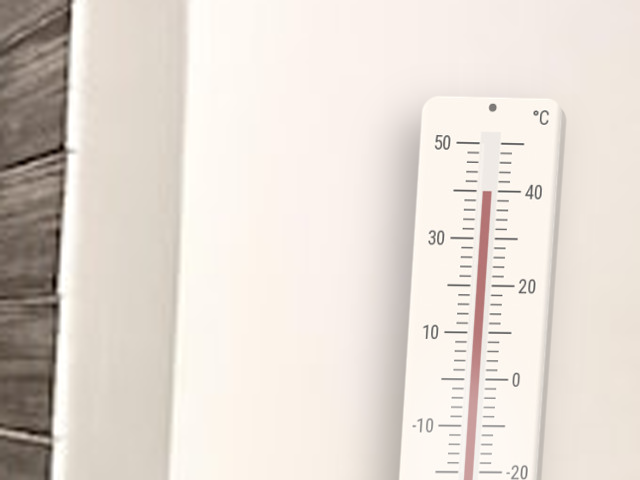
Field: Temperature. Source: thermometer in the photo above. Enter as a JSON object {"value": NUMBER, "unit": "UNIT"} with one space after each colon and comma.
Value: {"value": 40, "unit": "°C"}
